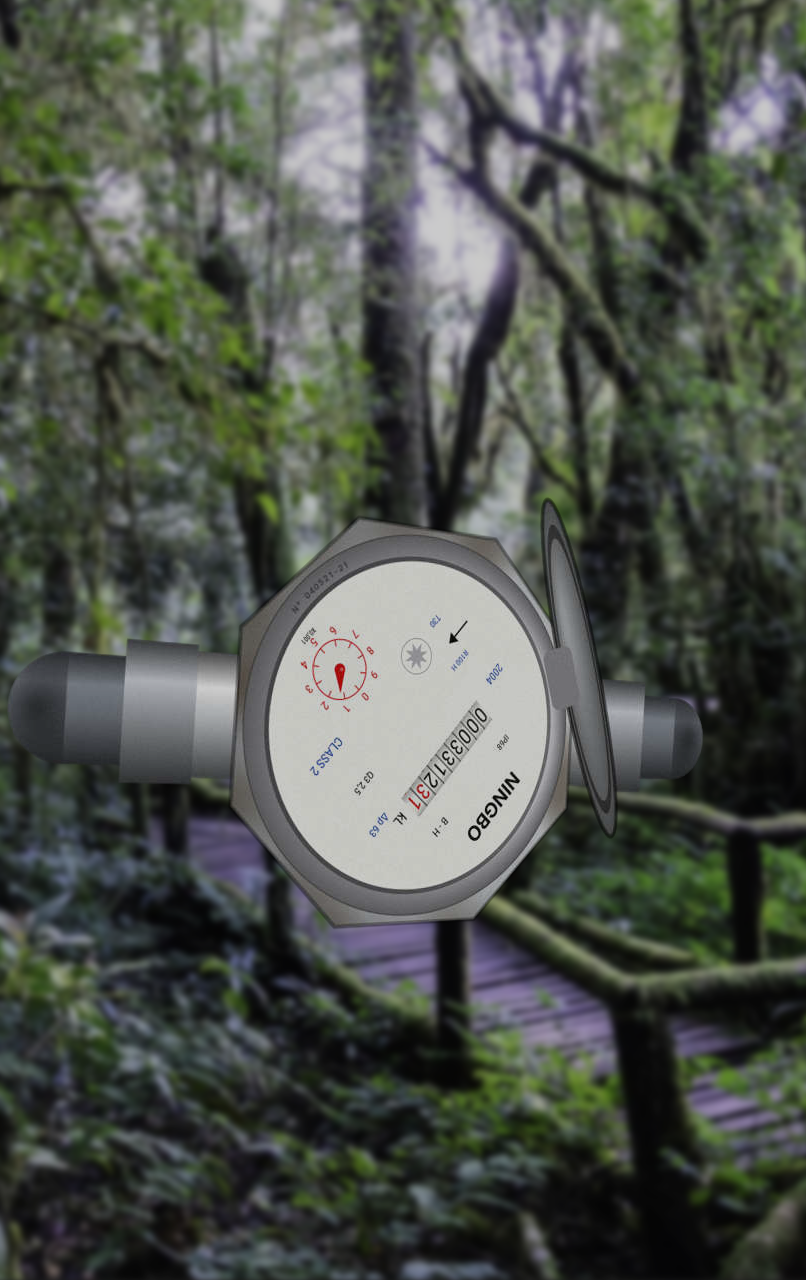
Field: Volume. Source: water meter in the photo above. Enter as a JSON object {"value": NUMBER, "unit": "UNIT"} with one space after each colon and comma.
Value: {"value": 3312.311, "unit": "kL"}
